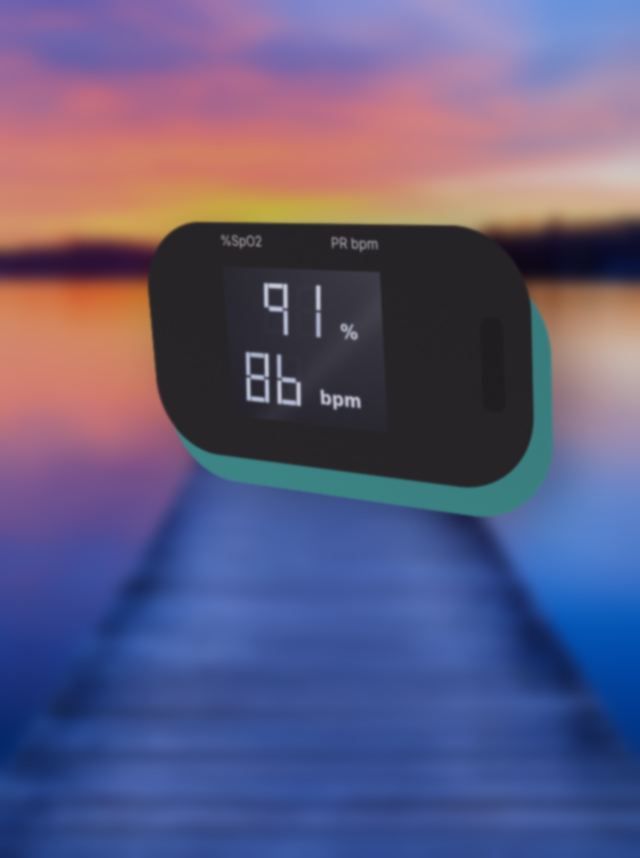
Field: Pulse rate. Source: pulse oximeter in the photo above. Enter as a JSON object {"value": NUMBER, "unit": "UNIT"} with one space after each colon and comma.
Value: {"value": 86, "unit": "bpm"}
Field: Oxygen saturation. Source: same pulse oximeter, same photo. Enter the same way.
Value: {"value": 91, "unit": "%"}
